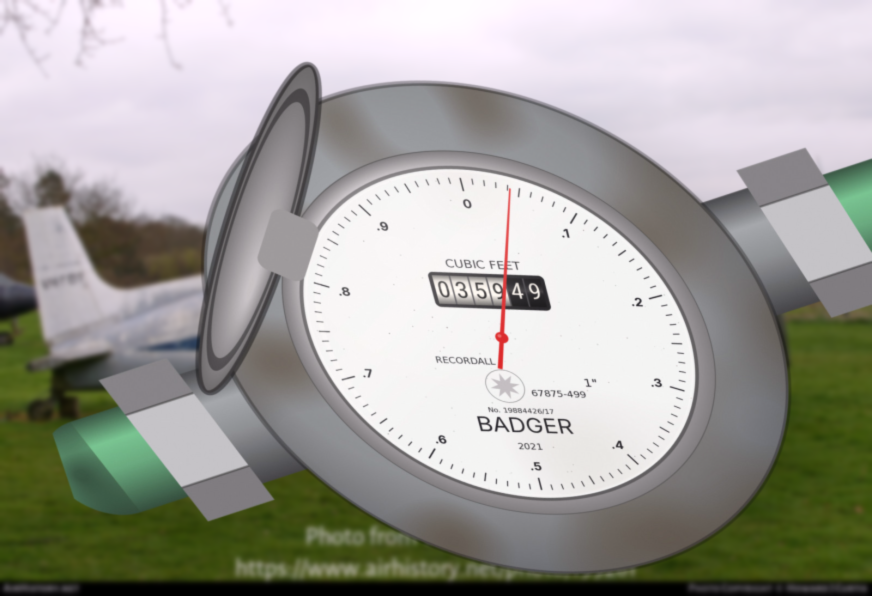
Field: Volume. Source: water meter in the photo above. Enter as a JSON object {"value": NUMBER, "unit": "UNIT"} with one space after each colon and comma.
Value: {"value": 35949.04, "unit": "ft³"}
